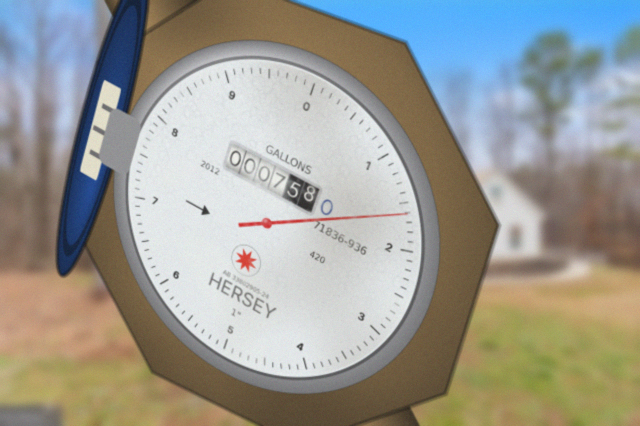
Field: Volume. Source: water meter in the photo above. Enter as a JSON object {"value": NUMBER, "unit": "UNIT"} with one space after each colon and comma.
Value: {"value": 7581.6, "unit": "gal"}
